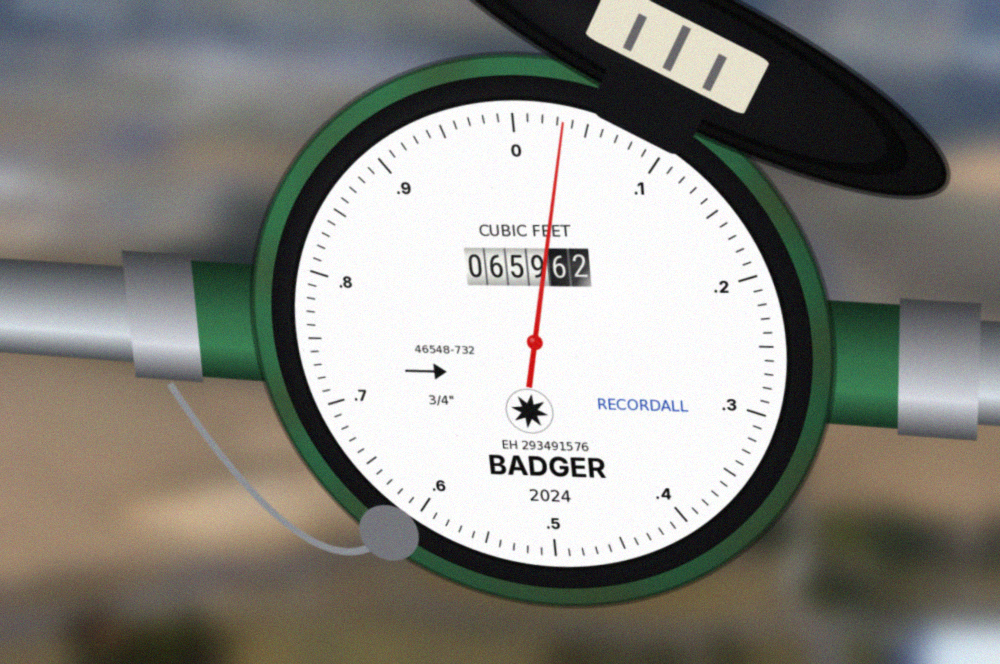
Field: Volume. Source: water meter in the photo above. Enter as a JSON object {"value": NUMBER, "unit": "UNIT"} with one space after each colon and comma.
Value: {"value": 65962.03, "unit": "ft³"}
